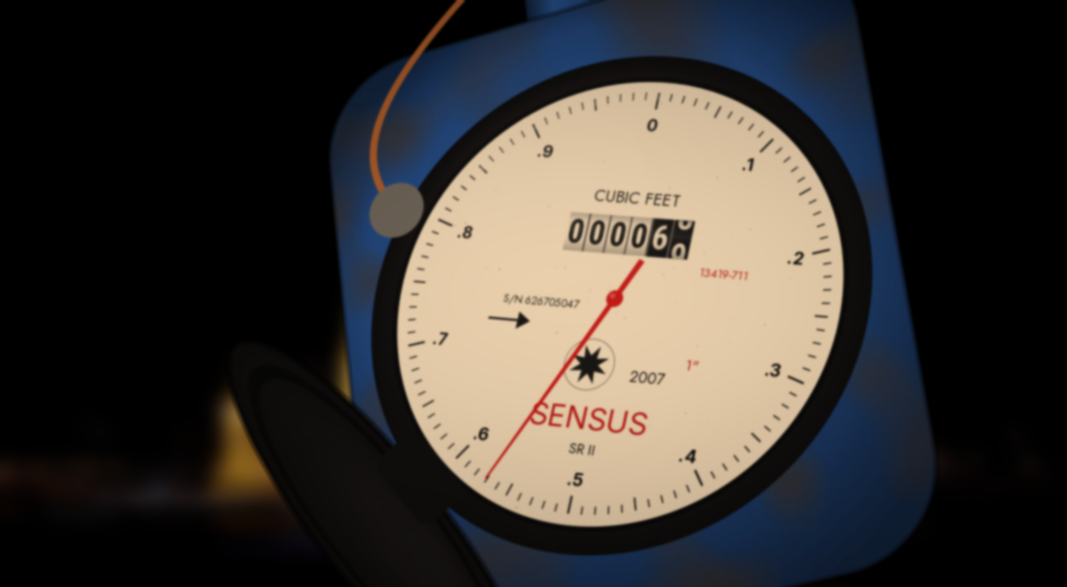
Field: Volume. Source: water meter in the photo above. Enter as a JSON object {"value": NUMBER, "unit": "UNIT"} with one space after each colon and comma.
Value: {"value": 68.57, "unit": "ft³"}
